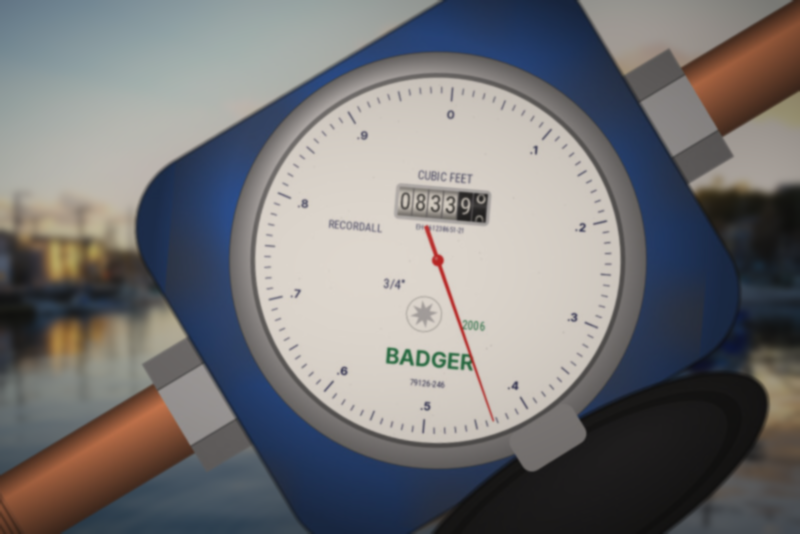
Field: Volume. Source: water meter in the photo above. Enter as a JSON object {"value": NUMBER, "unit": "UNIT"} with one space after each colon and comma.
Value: {"value": 83398.43, "unit": "ft³"}
